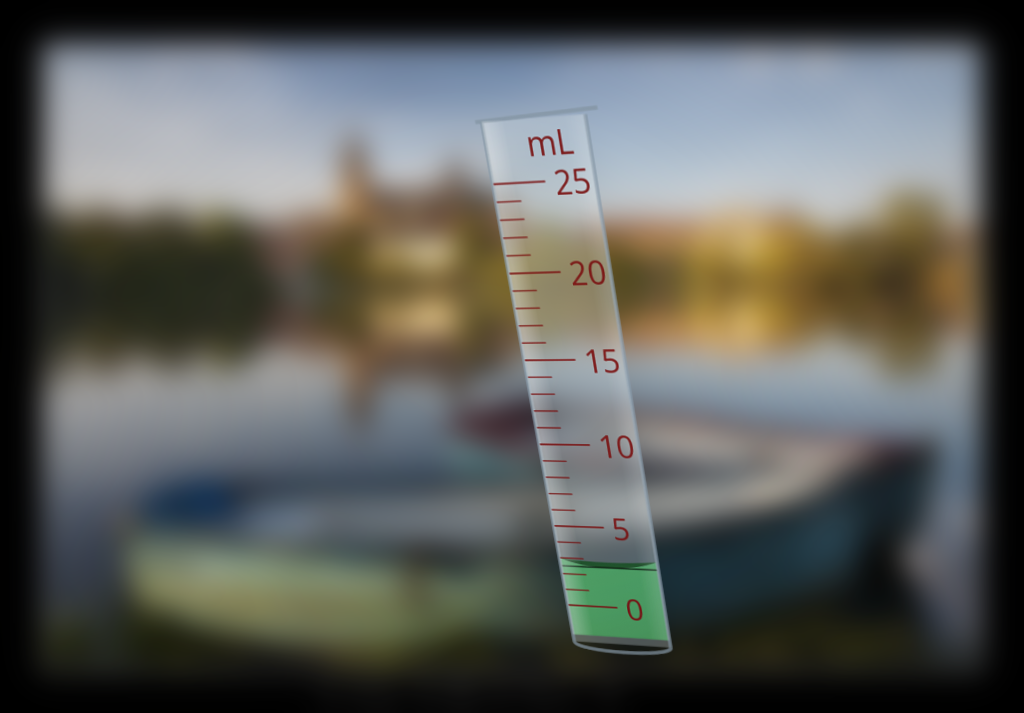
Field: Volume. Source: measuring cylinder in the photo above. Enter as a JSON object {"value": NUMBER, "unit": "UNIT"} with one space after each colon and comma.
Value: {"value": 2.5, "unit": "mL"}
